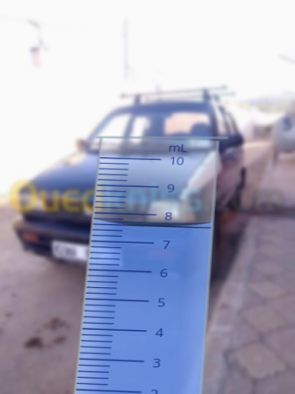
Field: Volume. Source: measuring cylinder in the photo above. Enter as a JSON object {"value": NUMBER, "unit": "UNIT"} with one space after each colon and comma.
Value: {"value": 7.6, "unit": "mL"}
